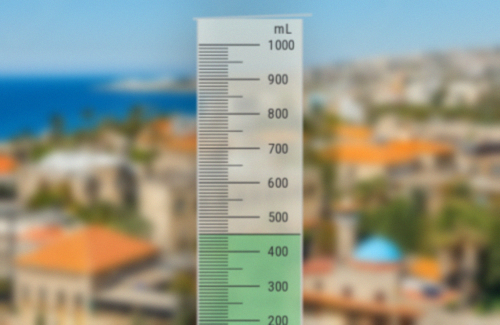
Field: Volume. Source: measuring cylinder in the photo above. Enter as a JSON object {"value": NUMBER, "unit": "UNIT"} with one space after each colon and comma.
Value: {"value": 450, "unit": "mL"}
